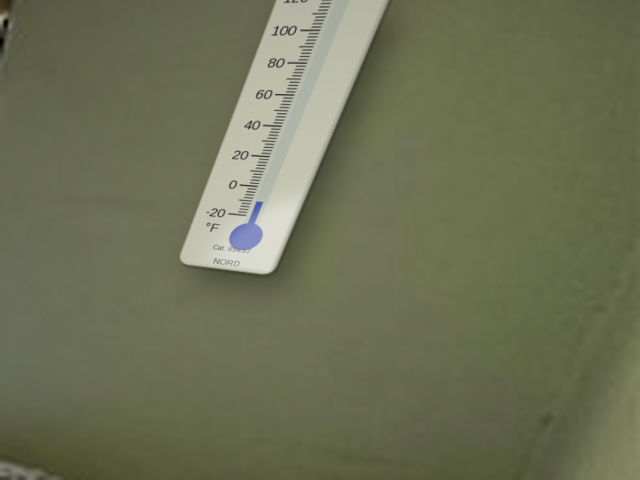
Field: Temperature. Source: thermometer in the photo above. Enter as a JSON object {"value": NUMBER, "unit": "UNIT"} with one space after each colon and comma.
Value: {"value": -10, "unit": "°F"}
